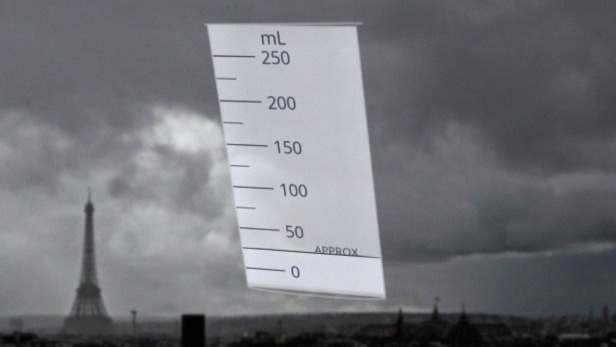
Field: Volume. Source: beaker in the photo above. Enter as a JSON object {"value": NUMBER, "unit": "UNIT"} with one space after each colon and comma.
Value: {"value": 25, "unit": "mL"}
